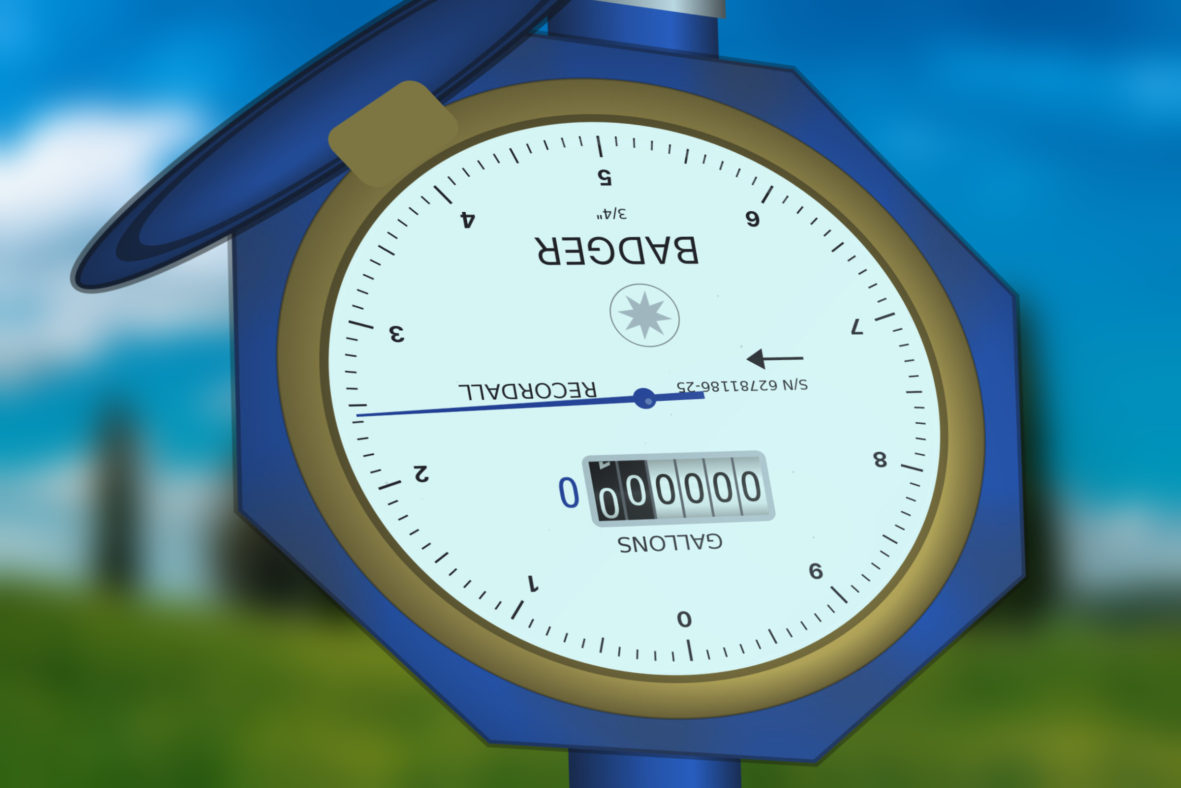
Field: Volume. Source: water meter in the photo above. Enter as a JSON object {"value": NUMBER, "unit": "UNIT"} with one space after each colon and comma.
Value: {"value": 2.4, "unit": "gal"}
